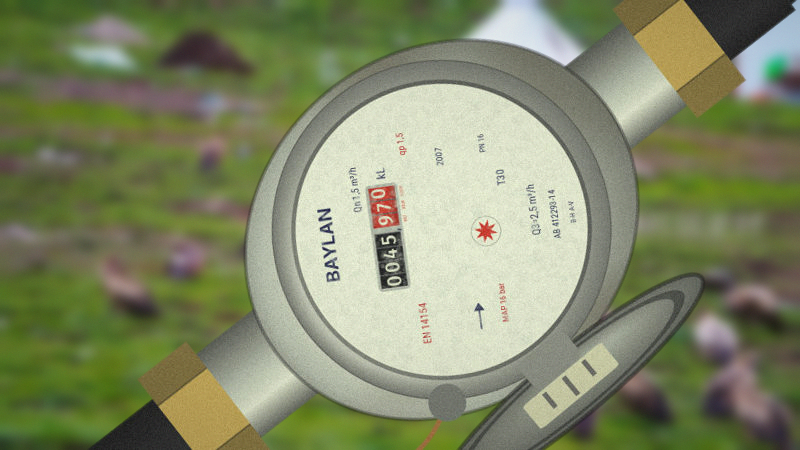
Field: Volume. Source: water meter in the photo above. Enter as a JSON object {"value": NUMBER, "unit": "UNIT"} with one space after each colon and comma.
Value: {"value": 45.970, "unit": "kL"}
